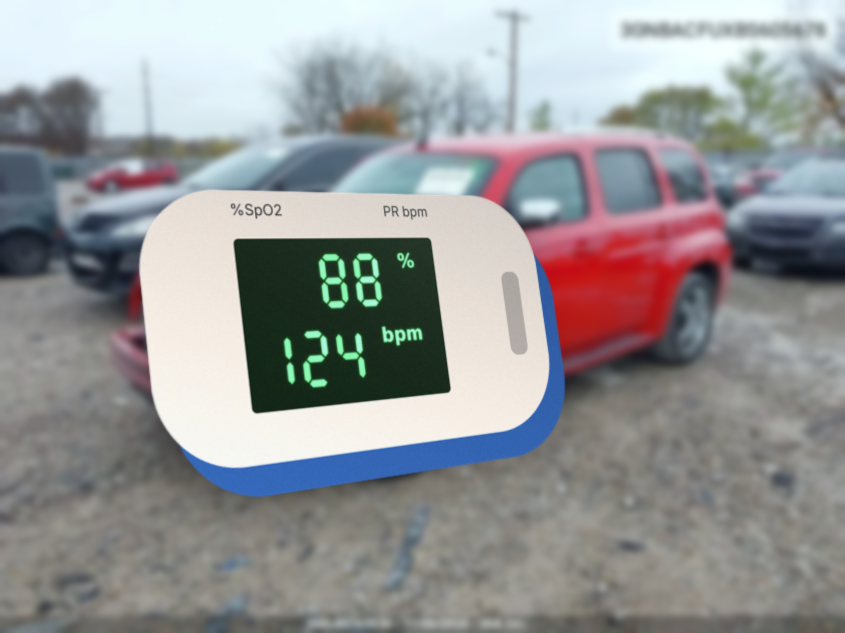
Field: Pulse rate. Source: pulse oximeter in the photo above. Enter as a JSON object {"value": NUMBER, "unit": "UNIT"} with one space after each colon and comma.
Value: {"value": 124, "unit": "bpm"}
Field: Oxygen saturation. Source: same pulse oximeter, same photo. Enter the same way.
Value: {"value": 88, "unit": "%"}
